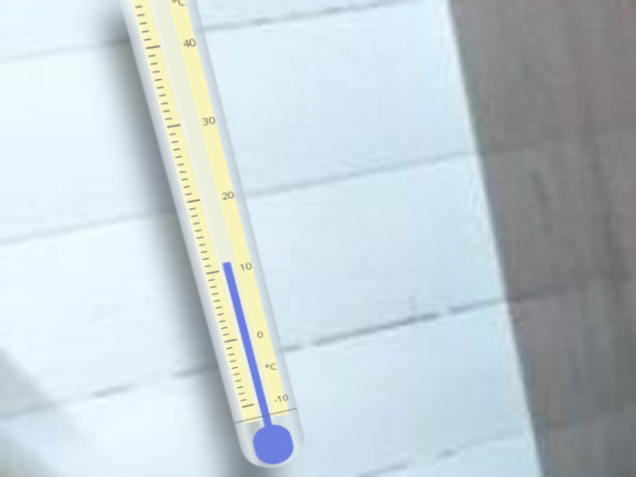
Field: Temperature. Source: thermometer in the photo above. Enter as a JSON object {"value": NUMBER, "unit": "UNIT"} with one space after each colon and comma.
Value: {"value": 11, "unit": "°C"}
